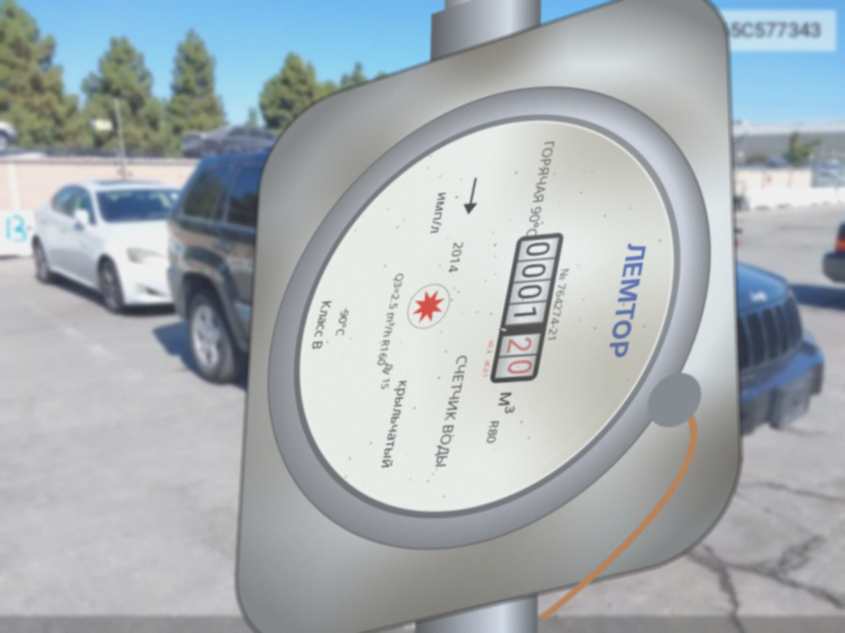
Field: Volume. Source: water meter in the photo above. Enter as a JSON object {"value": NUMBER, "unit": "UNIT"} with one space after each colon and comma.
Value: {"value": 1.20, "unit": "m³"}
